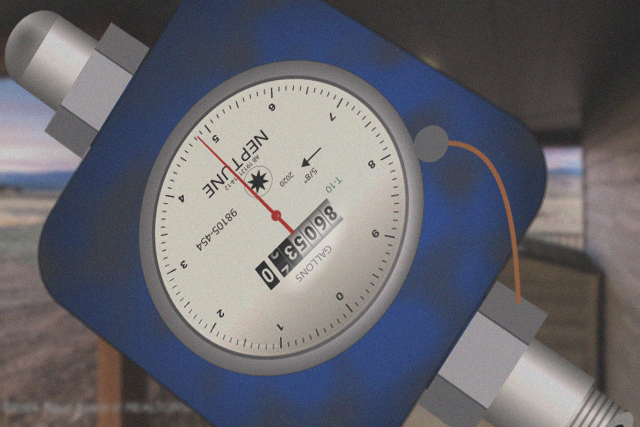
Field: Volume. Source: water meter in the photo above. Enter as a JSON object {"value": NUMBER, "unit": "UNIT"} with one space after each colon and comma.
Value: {"value": 8605324.8, "unit": "gal"}
